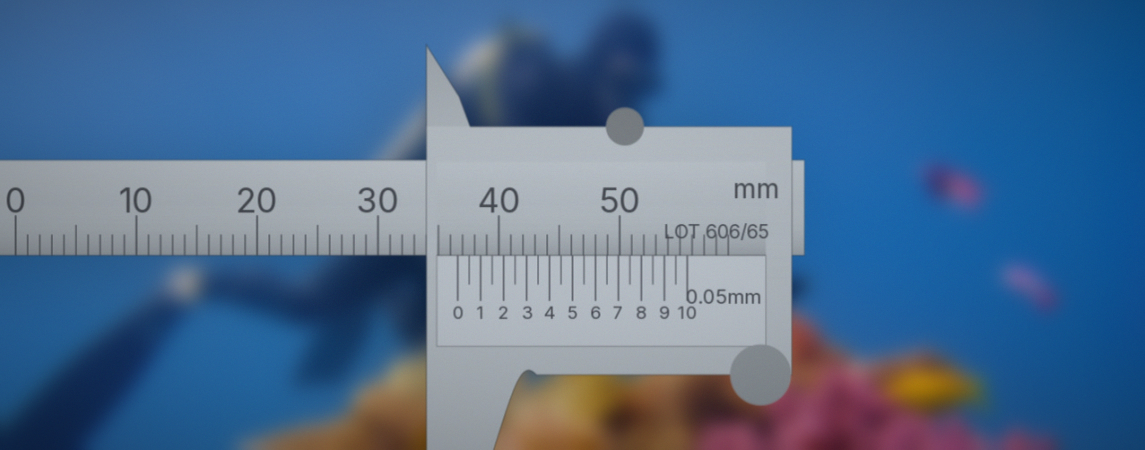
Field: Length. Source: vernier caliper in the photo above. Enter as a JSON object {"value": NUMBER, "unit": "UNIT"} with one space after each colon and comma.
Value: {"value": 36.6, "unit": "mm"}
